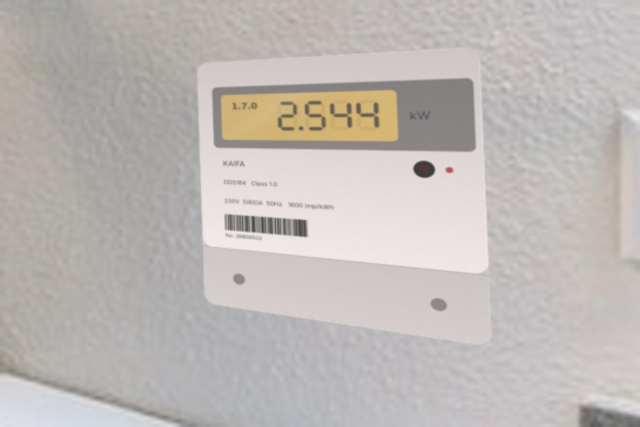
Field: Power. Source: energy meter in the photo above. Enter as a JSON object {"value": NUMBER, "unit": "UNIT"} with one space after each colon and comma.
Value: {"value": 2.544, "unit": "kW"}
